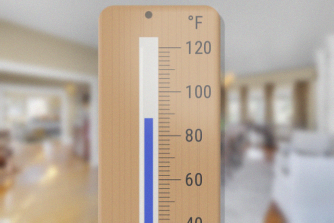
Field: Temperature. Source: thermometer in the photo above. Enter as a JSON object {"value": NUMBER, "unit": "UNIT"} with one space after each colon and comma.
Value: {"value": 88, "unit": "°F"}
